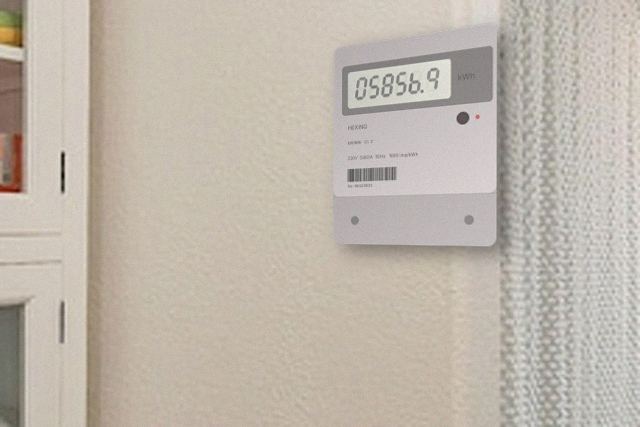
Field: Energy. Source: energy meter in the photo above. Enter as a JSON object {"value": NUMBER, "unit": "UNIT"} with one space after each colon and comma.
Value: {"value": 5856.9, "unit": "kWh"}
